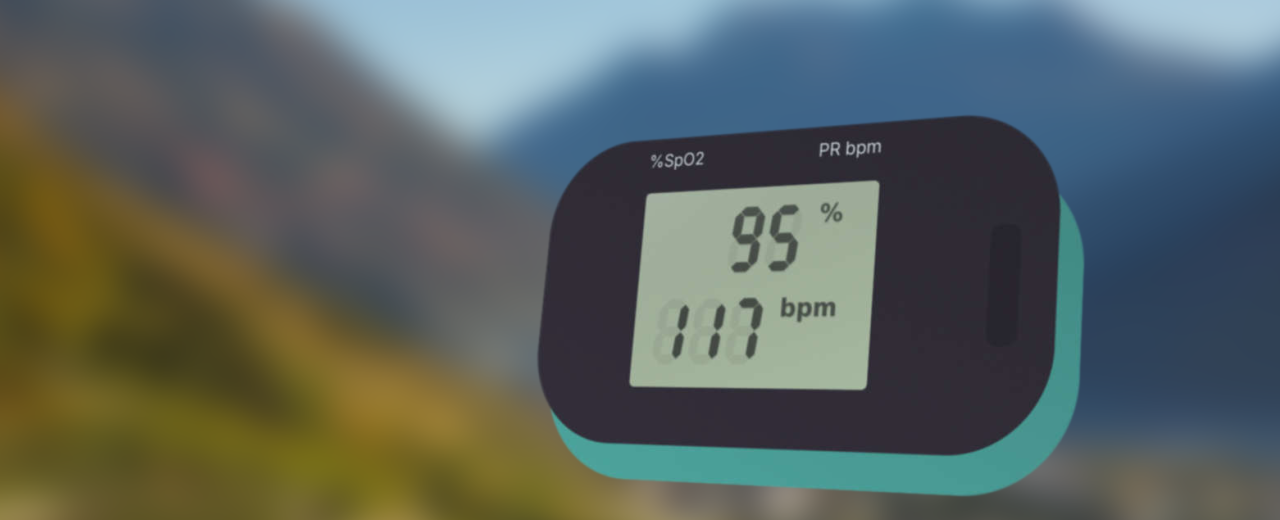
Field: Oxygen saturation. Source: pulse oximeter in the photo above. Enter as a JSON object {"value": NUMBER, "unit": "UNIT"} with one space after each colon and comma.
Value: {"value": 95, "unit": "%"}
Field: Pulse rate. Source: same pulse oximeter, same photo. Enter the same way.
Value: {"value": 117, "unit": "bpm"}
